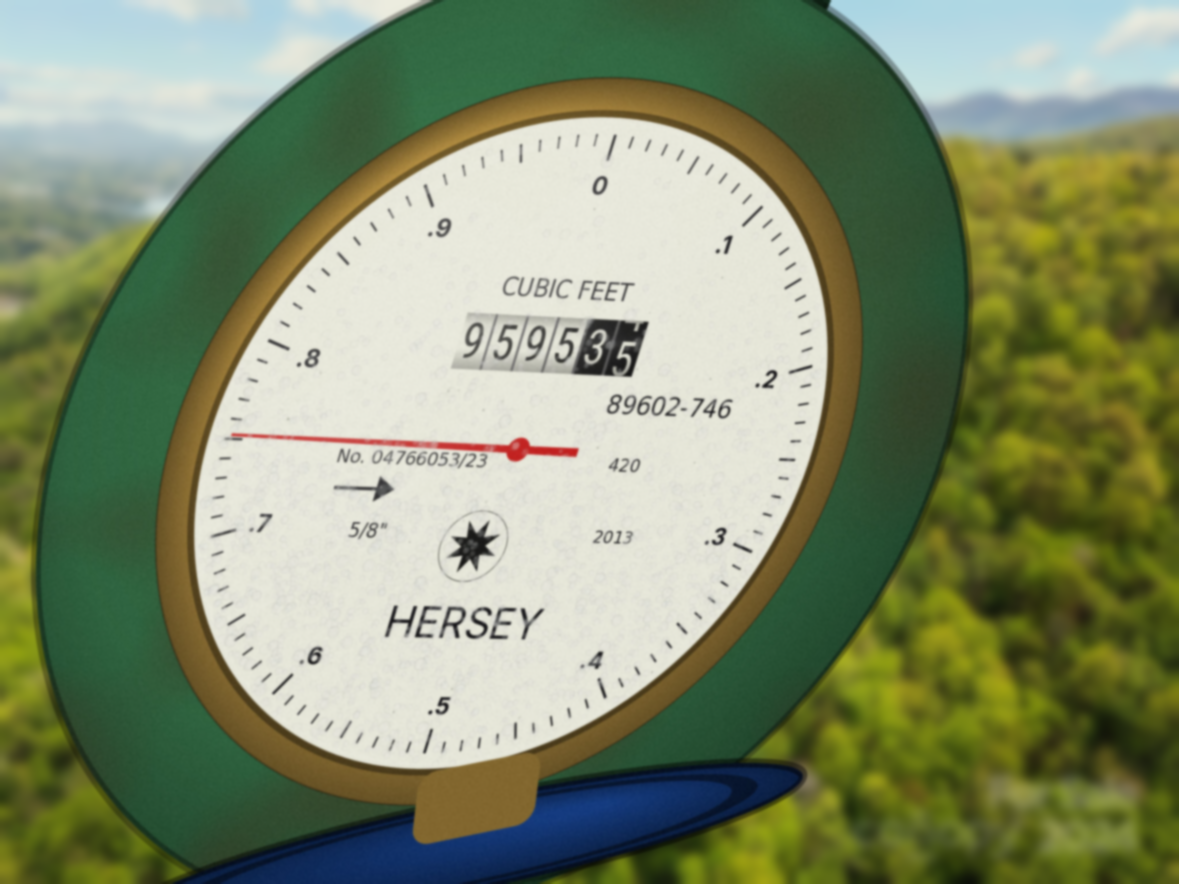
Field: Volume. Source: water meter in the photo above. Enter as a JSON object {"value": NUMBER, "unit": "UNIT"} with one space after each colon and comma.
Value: {"value": 959534.75, "unit": "ft³"}
